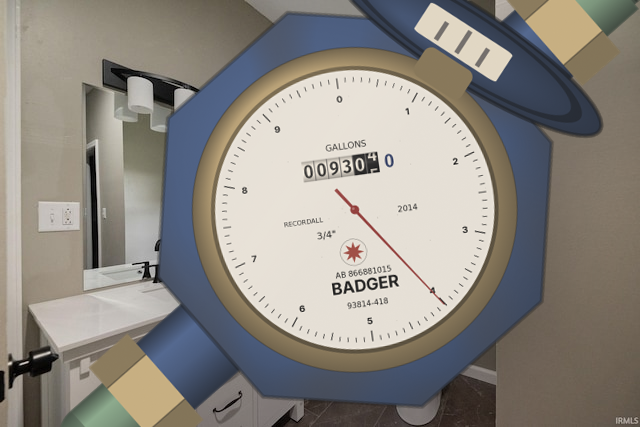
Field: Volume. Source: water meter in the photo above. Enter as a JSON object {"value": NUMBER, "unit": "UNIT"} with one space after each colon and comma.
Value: {"value": 93044.0, "unit": "gal"}
